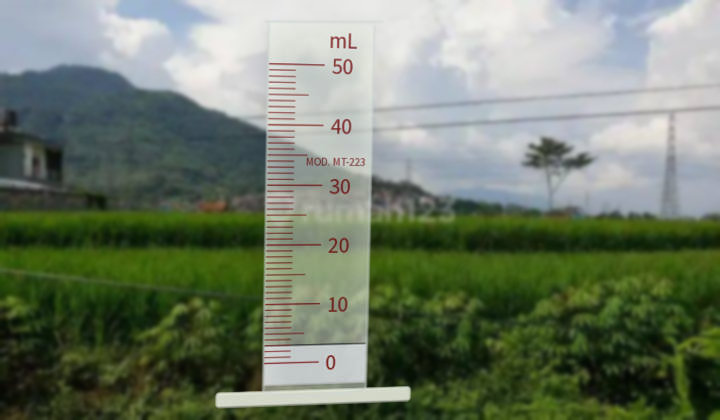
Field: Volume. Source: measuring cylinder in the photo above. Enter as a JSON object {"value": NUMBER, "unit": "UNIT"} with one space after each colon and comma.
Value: {"value": 3, "unit": "mL"}
